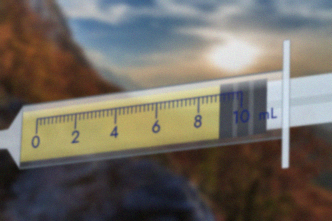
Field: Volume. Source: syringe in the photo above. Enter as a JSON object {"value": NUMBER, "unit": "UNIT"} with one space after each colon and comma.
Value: {"value": 9, "unit": "mL"}
